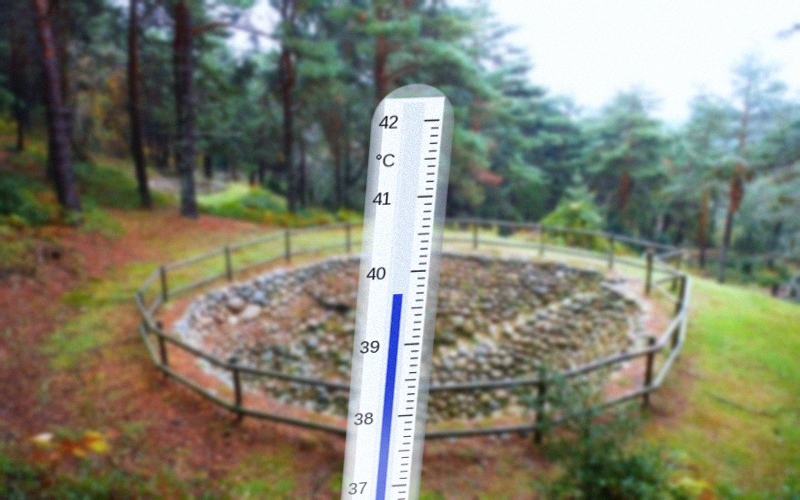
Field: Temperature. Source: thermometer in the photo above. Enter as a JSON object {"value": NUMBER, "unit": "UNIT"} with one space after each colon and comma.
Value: {"value": 39.7, "unit": "°C"}
